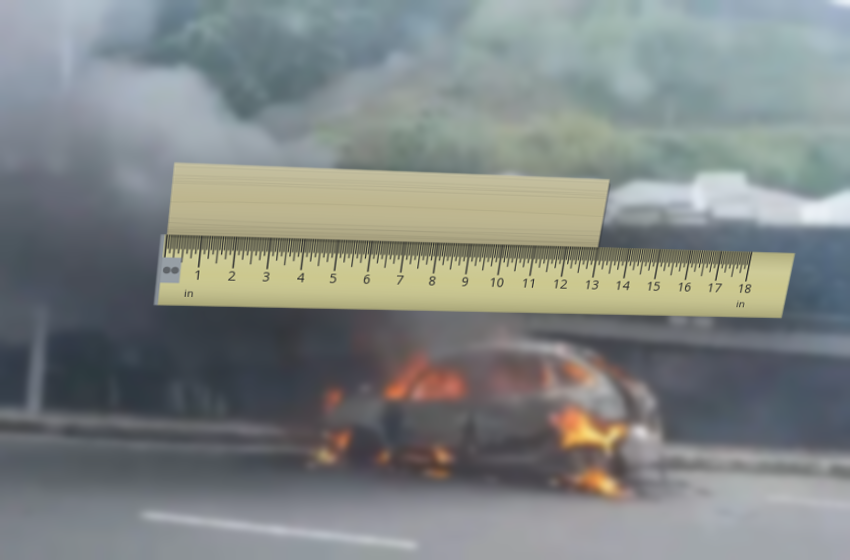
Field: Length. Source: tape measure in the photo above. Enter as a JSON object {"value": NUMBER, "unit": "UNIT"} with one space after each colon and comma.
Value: {"value": 13, "unit": "in"}
